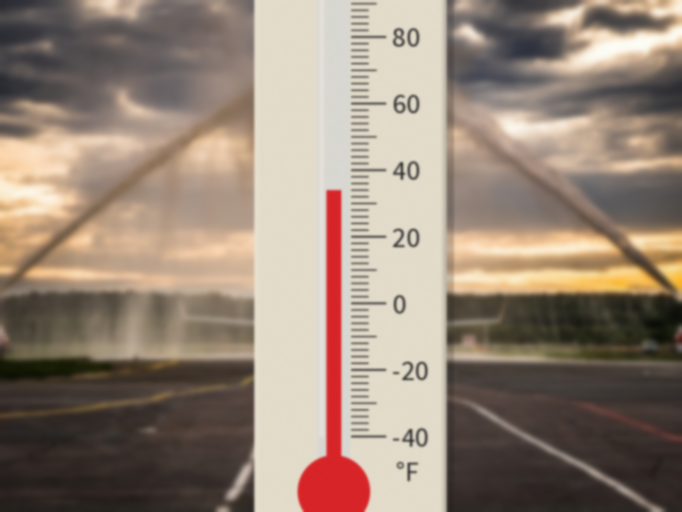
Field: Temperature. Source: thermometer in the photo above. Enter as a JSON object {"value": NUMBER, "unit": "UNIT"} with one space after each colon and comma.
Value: {"value": 34, "unit": "°F"}
